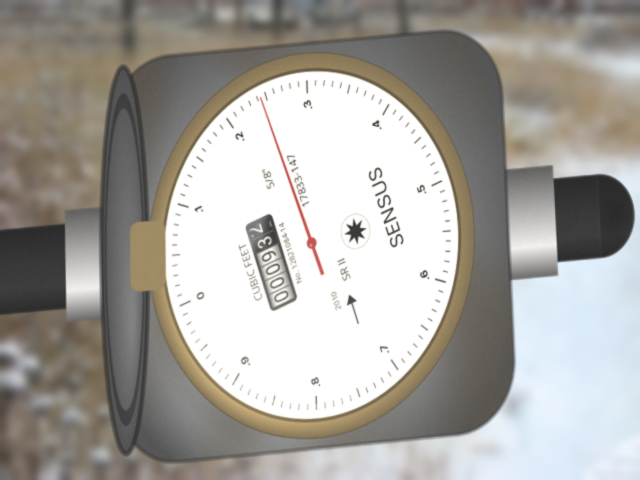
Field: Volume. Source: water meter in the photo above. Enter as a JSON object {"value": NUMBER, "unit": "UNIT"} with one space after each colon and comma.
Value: {"value": 932.24, "unit": "ft³"}
